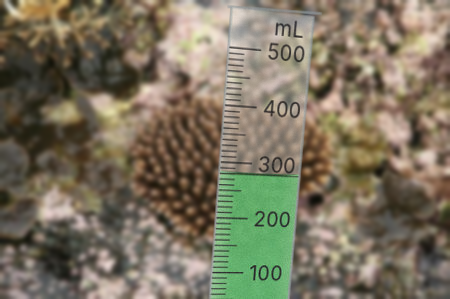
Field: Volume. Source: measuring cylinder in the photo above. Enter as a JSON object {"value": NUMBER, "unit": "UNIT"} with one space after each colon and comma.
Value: {"value": 280, "unit": "mL"}
